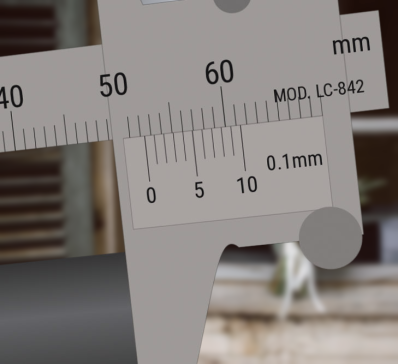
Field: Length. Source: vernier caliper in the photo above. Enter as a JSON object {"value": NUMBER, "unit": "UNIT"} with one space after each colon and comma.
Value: {"value": 52.4, "unit": "mm"}
